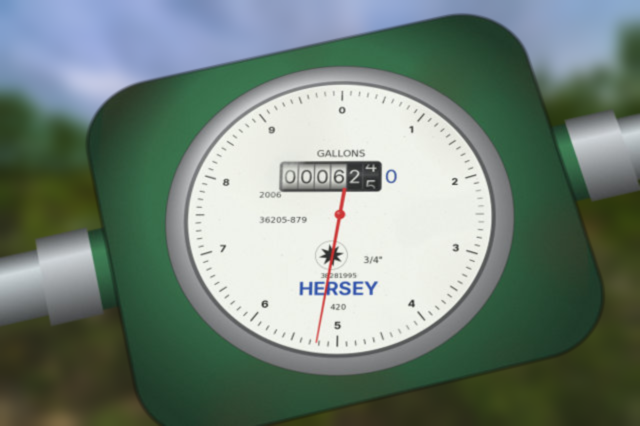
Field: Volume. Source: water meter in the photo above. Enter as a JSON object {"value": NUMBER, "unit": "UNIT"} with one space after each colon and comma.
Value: {"value": 6245.2, "unit": "gal"}
